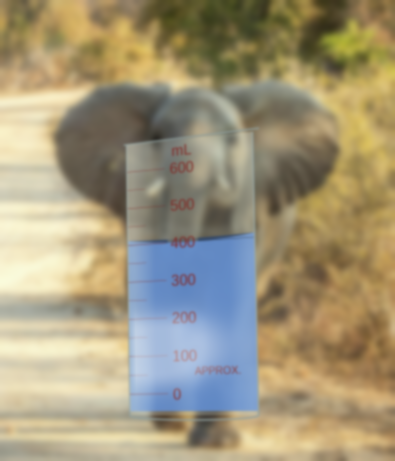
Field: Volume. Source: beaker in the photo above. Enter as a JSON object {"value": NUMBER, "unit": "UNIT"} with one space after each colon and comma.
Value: {"value": 400, "unit": "mL"}
